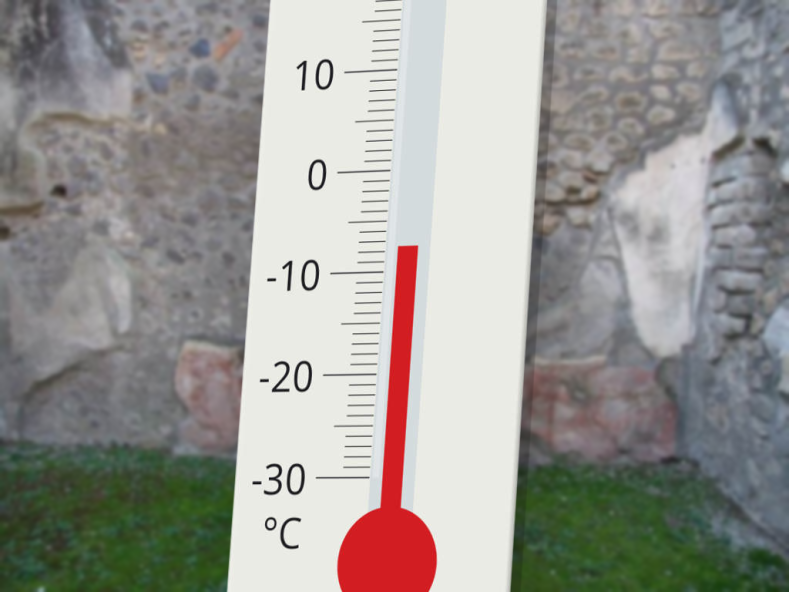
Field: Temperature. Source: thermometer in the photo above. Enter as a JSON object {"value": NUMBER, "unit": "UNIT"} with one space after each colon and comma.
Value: {"value": -7.5, "unit": "°C"}
